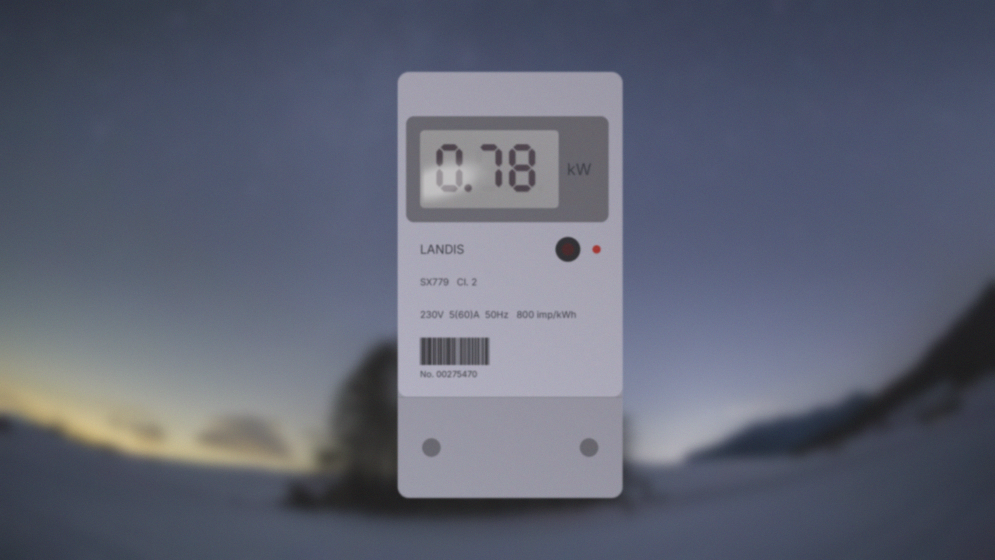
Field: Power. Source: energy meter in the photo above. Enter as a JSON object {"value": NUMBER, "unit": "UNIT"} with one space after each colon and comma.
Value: {"value": 0.78, "unit": "kW"}
